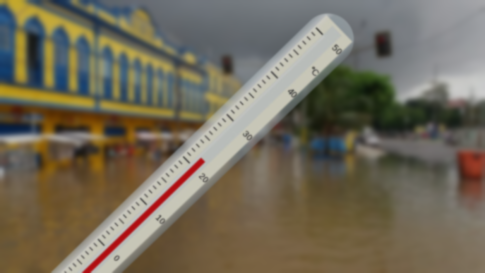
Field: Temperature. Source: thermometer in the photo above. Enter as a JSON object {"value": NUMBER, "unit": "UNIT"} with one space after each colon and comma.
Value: {"value": 22, "unit": "°C"}
